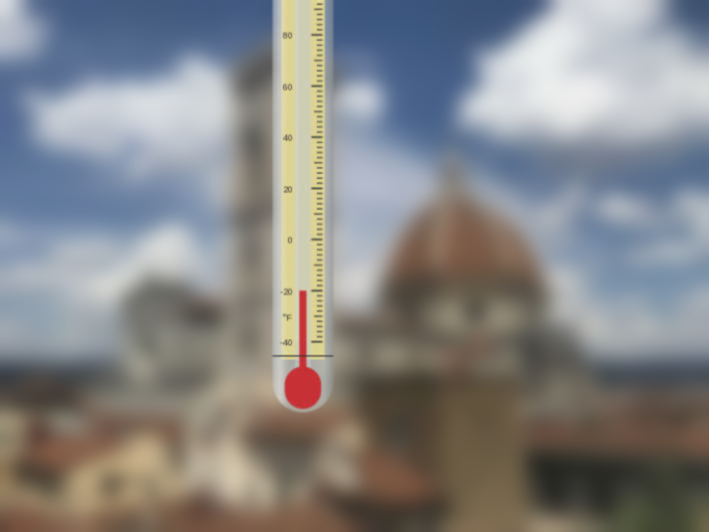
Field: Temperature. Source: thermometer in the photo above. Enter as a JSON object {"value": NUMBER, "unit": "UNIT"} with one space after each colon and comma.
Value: {"value": -20, "unit": "°F"}
